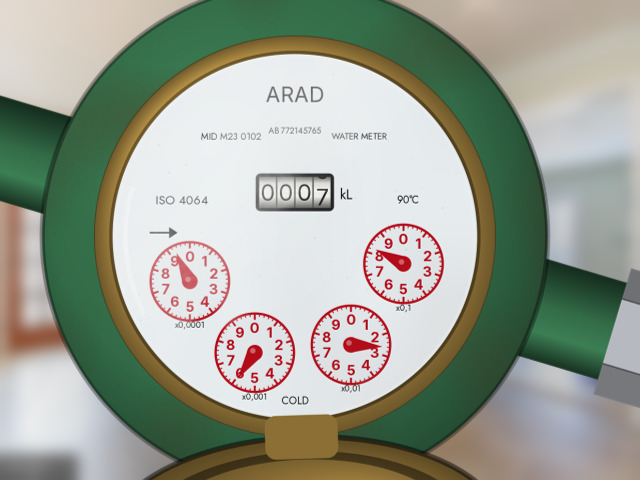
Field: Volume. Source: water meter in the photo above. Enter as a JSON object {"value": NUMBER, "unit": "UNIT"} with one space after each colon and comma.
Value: {"value": 6.8259, "unit": "kL"}
